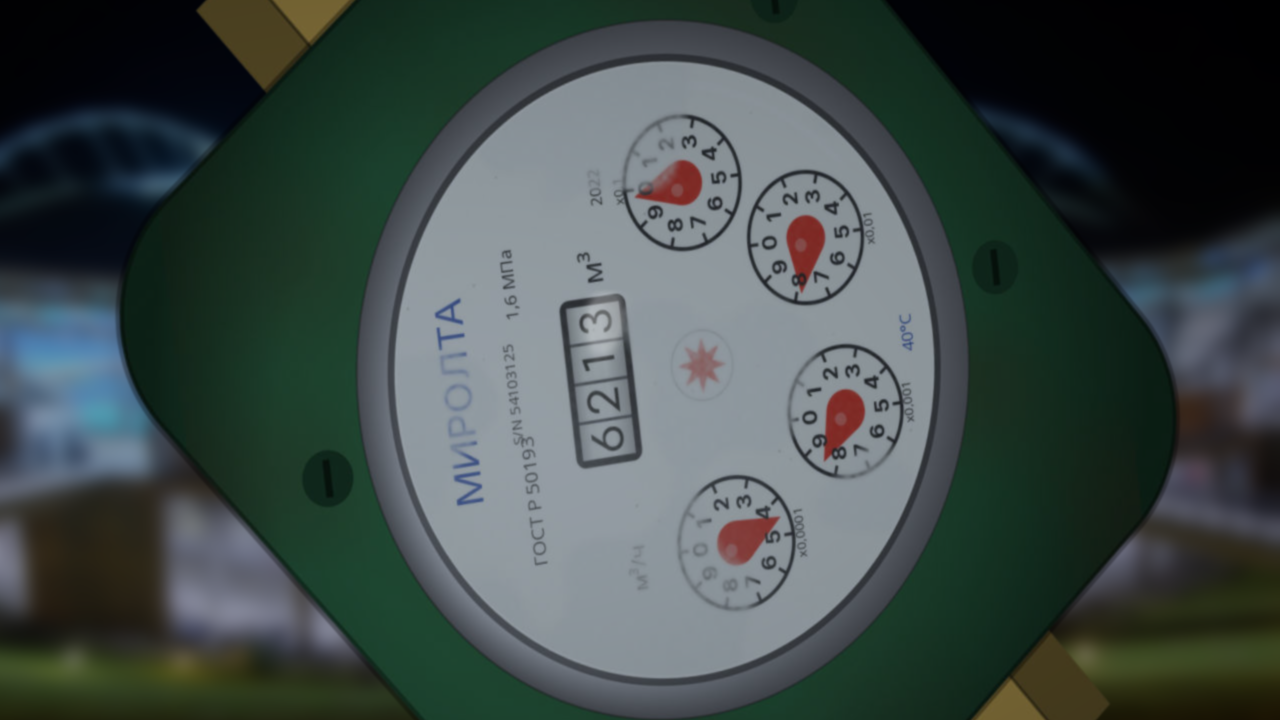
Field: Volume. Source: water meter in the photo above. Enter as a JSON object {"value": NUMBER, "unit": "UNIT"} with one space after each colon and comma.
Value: {"value": 6212.9784, "unit": "m³"}
